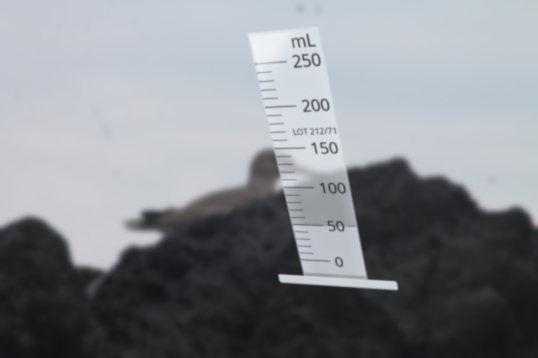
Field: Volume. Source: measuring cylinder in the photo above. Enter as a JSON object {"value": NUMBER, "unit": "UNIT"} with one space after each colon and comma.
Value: {"value": 50, "unit": "mL"}
